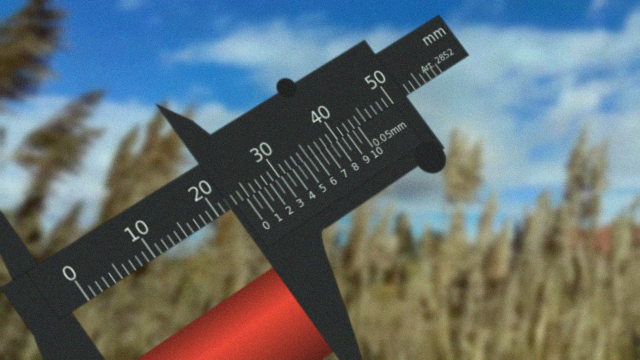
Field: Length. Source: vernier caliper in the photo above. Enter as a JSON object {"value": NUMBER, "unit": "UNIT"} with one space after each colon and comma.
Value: {"value": 24.6, "unit": "mm"}
